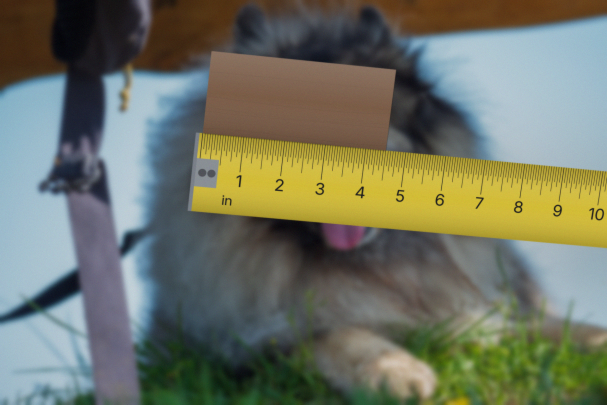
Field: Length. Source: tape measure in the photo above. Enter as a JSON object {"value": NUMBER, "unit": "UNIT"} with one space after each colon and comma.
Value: {"value": 4.5, "unit": "in"}
